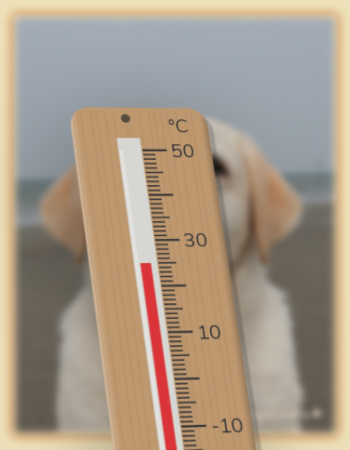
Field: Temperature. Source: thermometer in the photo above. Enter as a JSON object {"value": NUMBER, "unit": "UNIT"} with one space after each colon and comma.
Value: {"value": 25, "unit": "°C"}
